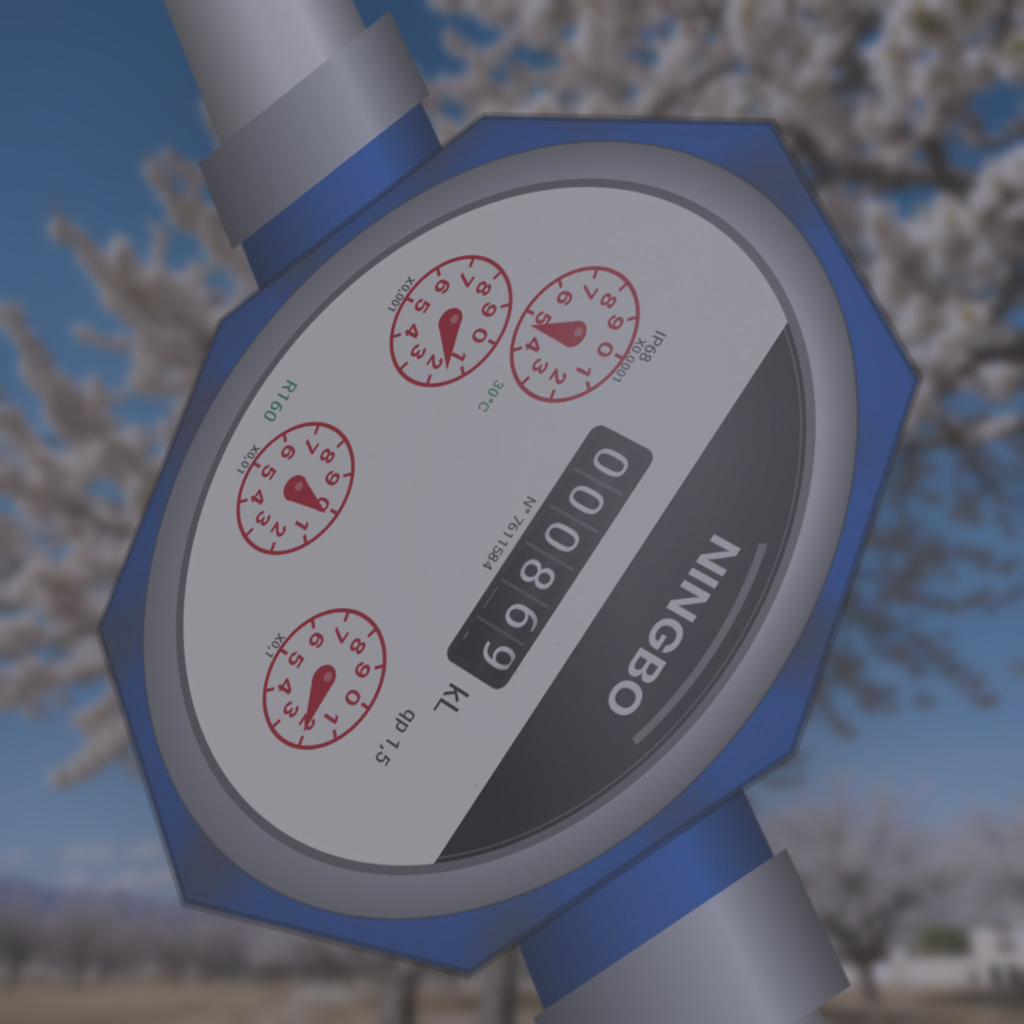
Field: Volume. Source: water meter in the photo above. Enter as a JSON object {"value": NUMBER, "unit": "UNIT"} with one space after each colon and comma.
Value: {"value": 869.2014, "unit": "kL"}
